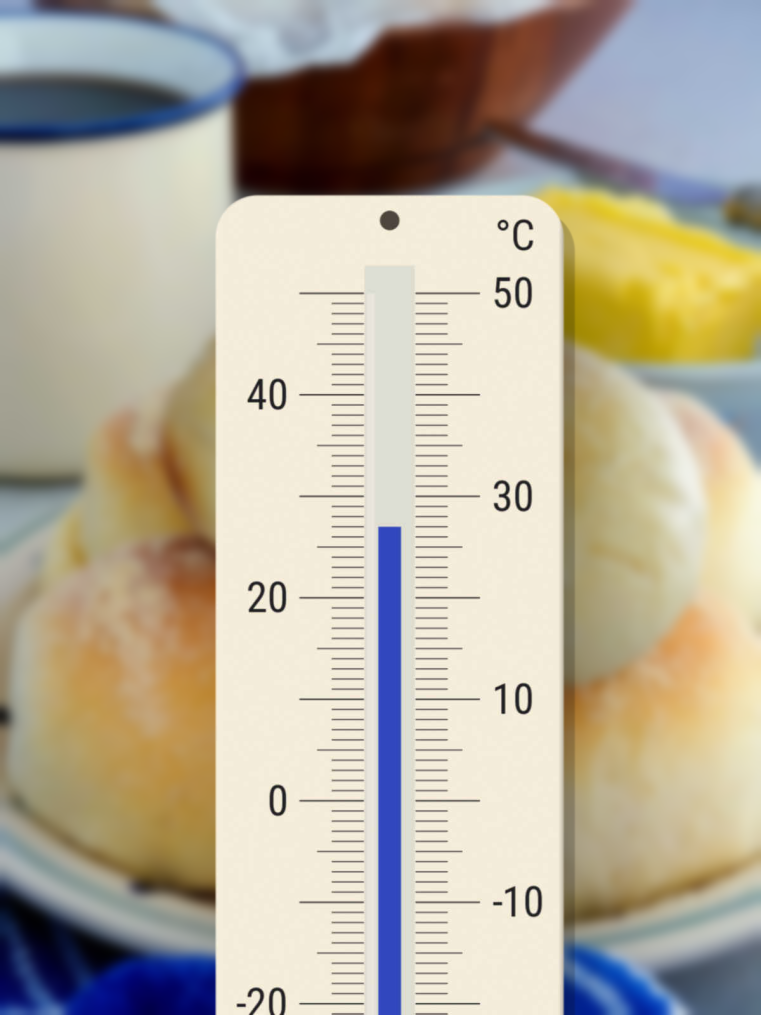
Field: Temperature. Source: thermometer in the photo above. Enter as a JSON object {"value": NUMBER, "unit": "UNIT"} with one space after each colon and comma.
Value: {"value": 27, "unit": "°C"}
